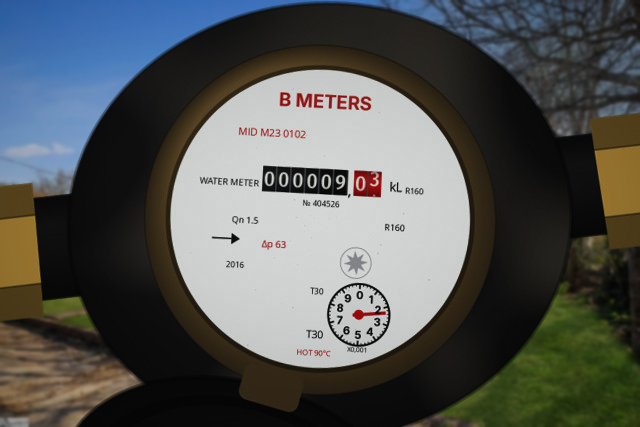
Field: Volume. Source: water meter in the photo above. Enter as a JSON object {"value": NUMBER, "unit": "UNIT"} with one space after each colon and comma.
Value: {"value": 9.032, "unit": "kL"}
